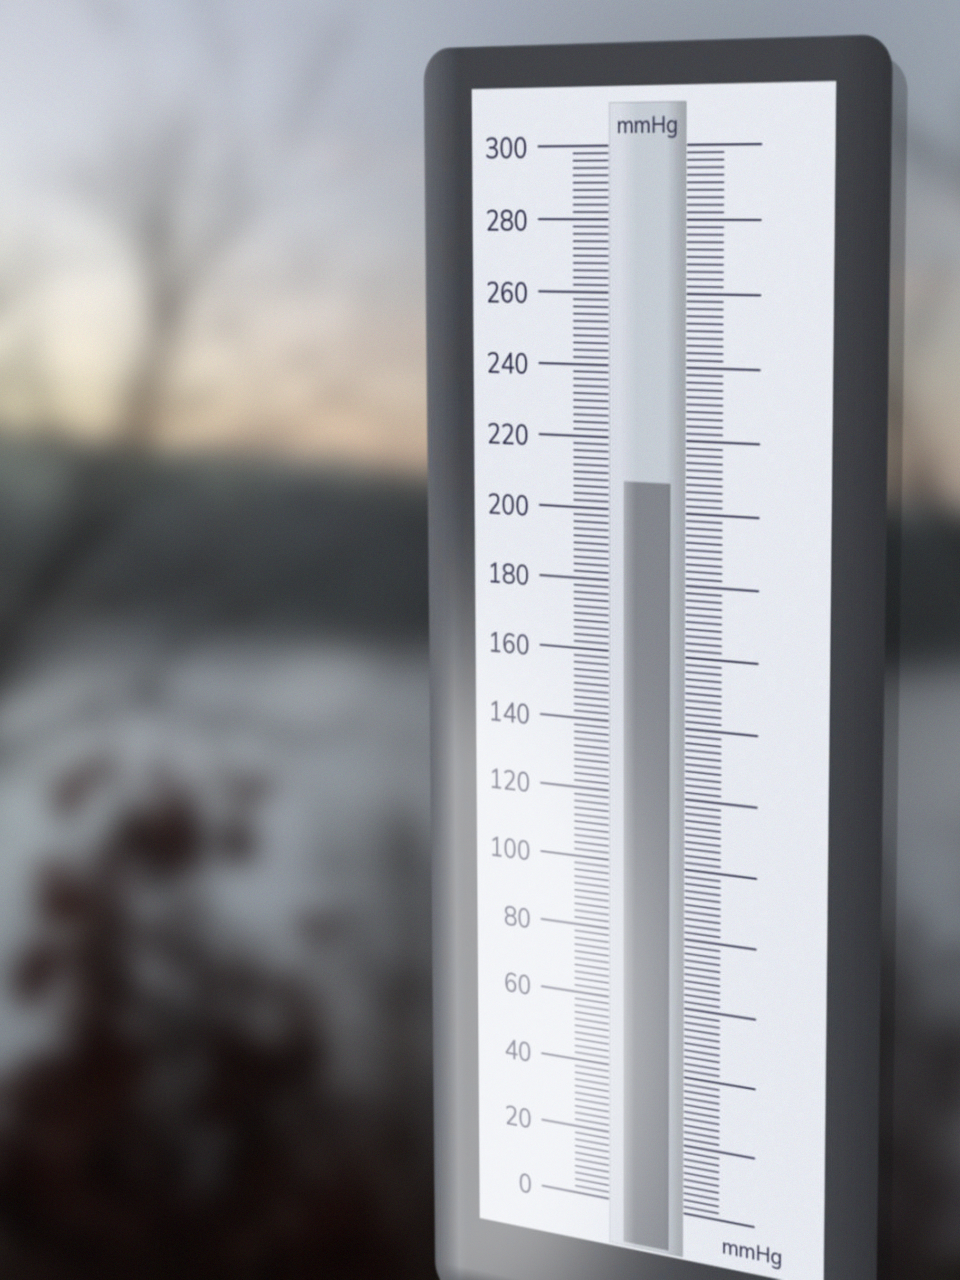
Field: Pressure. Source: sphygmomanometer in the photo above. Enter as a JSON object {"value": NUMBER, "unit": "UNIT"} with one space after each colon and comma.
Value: {"value": 208, "unit": "mmHg"}
